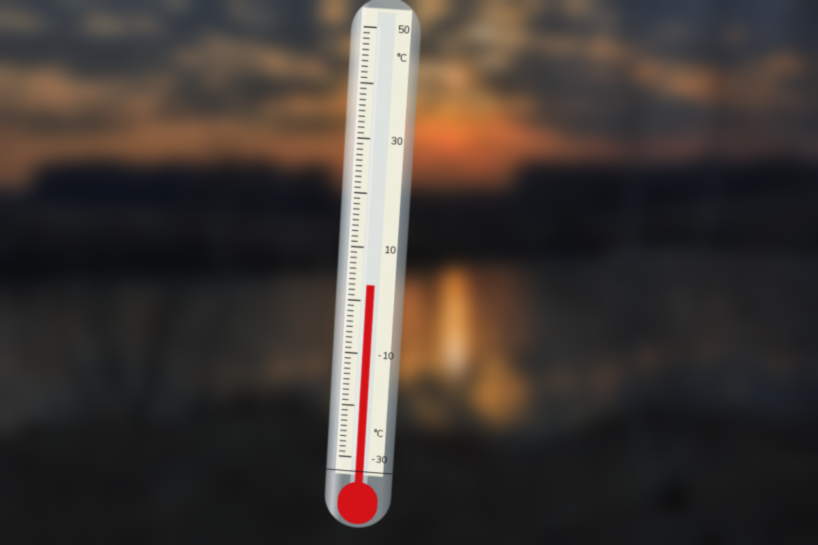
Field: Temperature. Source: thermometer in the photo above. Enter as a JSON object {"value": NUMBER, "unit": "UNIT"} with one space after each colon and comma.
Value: {"value": 3, "unit": "°C"}
